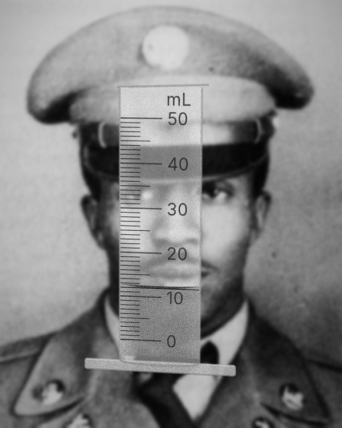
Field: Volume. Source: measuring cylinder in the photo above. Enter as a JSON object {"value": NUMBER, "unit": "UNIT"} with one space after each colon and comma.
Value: {"value": 12, "unit": "mL"}
